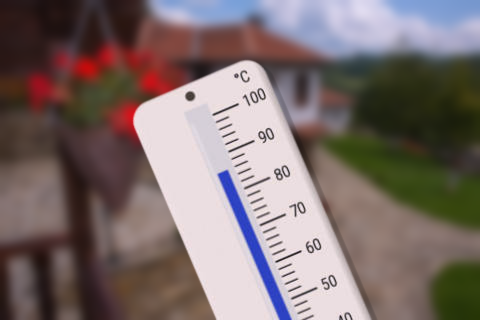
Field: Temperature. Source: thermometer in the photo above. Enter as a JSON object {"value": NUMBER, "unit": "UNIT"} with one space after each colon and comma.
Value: {"value": 86, "unit": "°C"}
